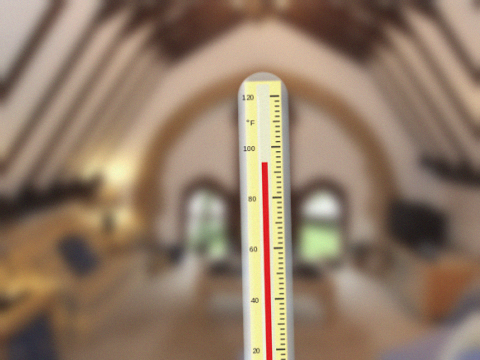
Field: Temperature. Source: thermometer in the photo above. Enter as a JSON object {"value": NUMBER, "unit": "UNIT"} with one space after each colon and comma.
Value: {"value": 94, "unit": "°F"}
